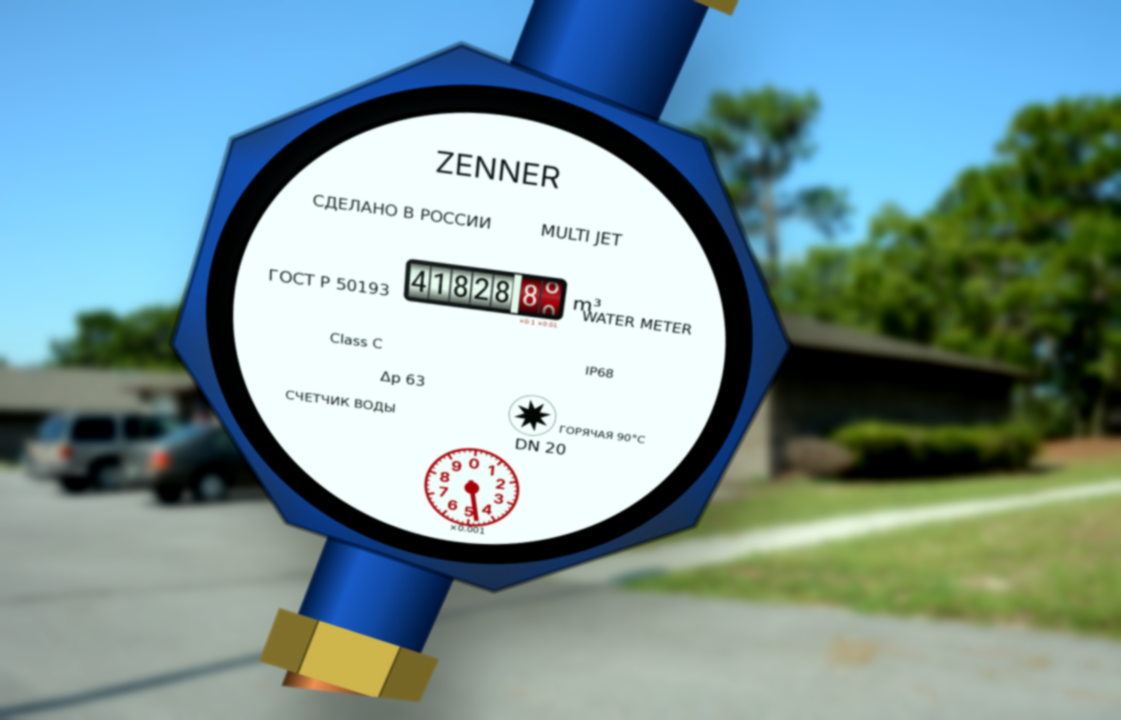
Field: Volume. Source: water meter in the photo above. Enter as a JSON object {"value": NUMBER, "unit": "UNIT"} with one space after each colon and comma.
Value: {"value": 41828.884, "unit": "m³"}
